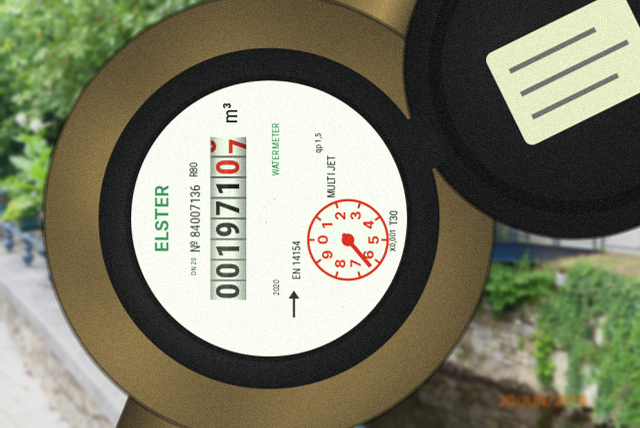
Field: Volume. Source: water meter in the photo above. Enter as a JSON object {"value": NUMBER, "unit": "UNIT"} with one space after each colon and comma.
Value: {"value": 1971.066, "unit": "m³"}
